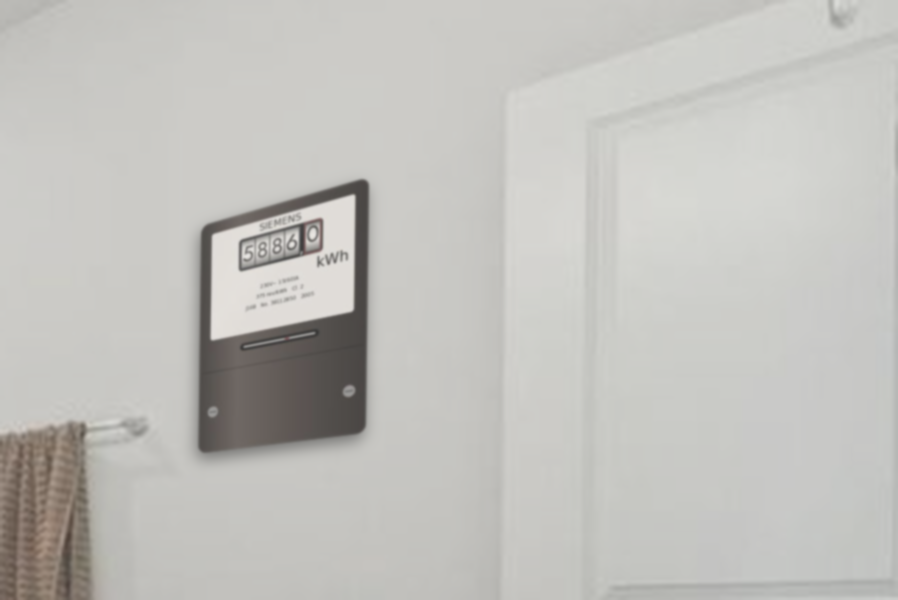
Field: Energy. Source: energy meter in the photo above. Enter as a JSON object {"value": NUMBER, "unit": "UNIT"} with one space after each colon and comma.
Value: {"value": 5886.0, "unit": "kWh"}
